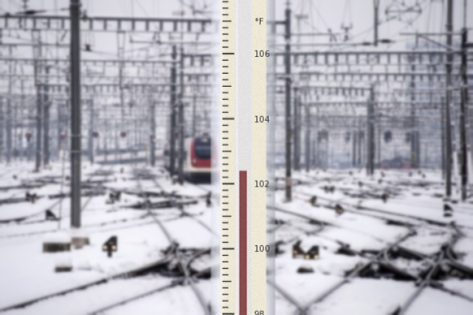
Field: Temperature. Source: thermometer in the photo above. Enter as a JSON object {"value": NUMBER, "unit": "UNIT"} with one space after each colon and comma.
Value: {"value": 102.4, "unit": "°F"}
